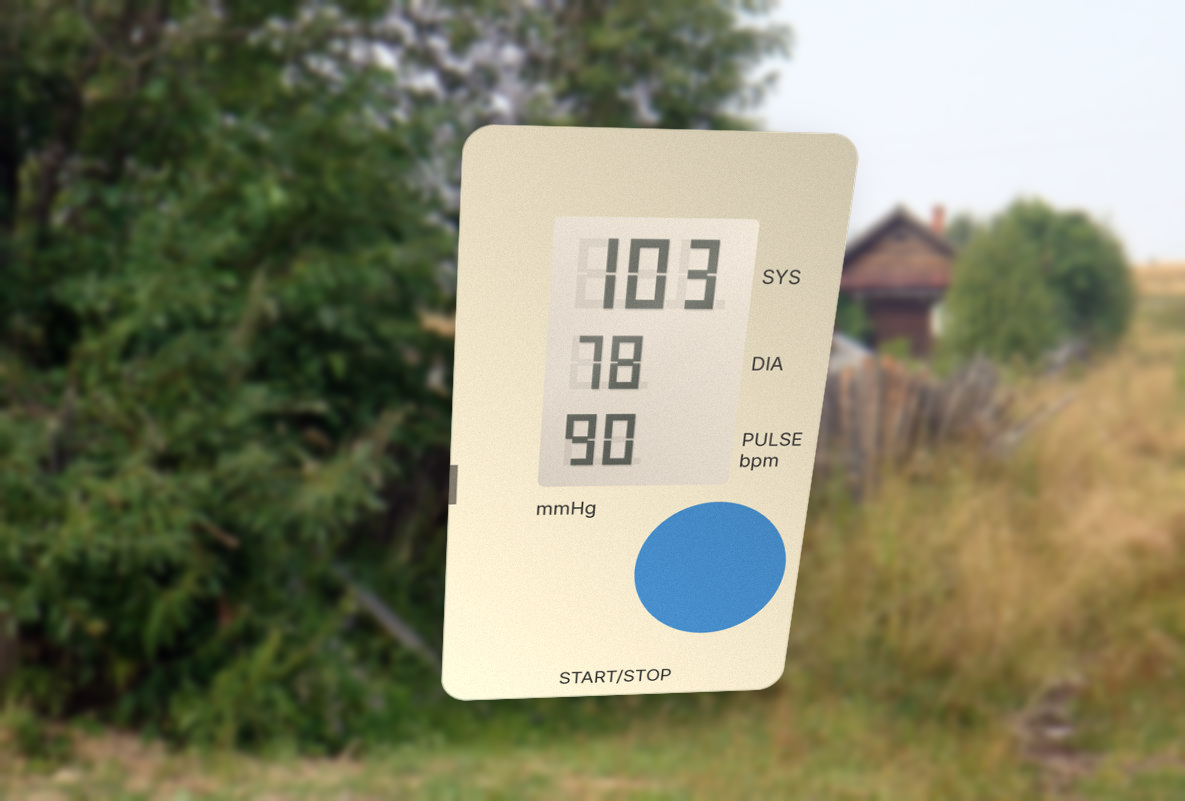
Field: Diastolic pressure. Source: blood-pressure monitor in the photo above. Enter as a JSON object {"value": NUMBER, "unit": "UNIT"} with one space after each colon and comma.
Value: {"value": 78, "unit": "mmHg"}
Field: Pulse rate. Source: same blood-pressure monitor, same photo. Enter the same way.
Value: {"value": 90, "unit": "bpm"}
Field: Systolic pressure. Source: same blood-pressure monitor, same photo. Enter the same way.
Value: {"value": 103, "unit": "mmHg"}
